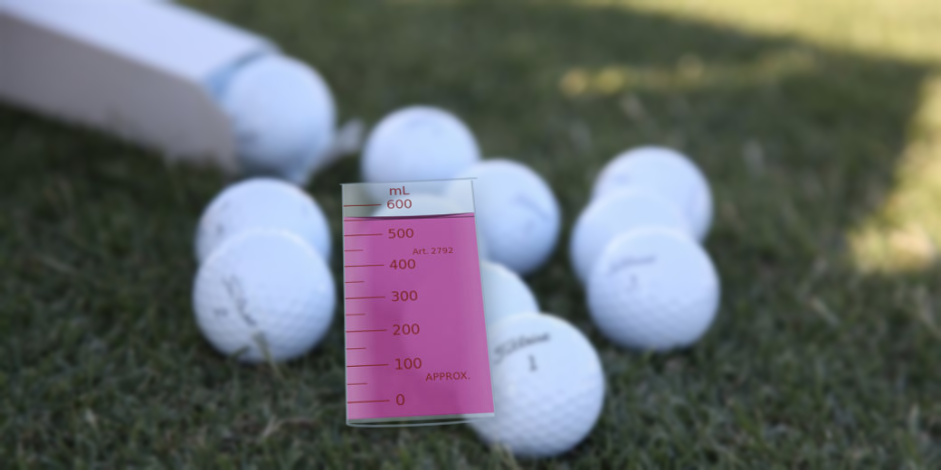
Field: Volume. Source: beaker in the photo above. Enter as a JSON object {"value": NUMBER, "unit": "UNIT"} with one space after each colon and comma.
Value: {"value": 550, "unit": "mL"}
